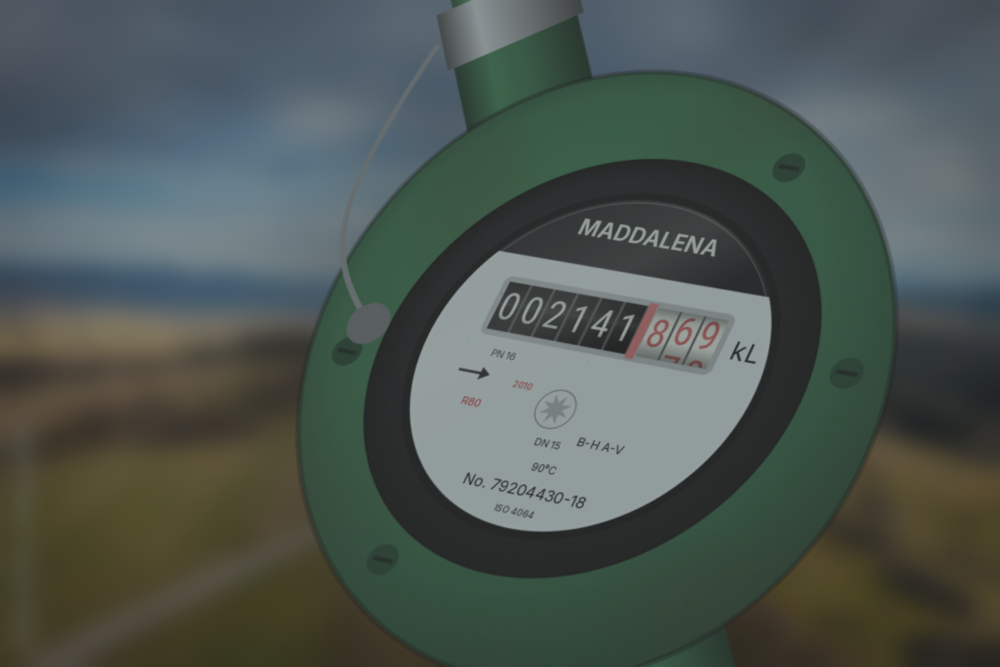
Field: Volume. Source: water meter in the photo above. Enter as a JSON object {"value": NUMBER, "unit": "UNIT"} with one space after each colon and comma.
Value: {"value": 2141.869, "unit": "kL"}
